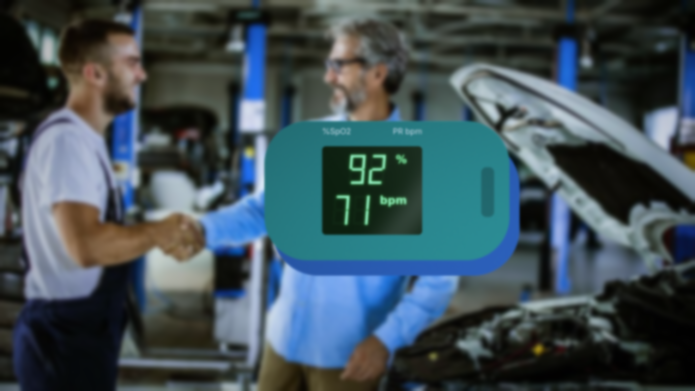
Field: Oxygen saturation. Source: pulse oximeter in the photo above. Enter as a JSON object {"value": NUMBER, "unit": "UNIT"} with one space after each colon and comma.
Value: {"value": 92, "unit": "%"}
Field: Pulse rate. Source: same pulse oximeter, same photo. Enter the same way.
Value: {"value": 71, "unit": "bpm"}
